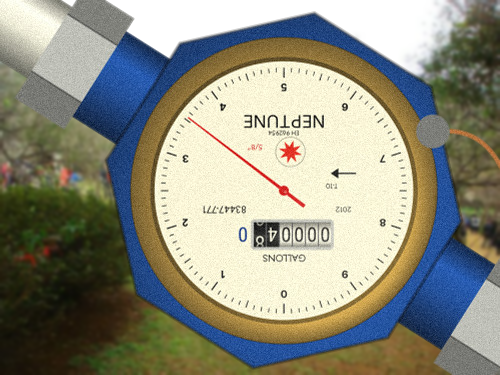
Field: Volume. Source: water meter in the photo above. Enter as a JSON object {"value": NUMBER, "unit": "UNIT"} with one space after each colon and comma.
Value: {"value": 483.5, "unit": "gal"}
